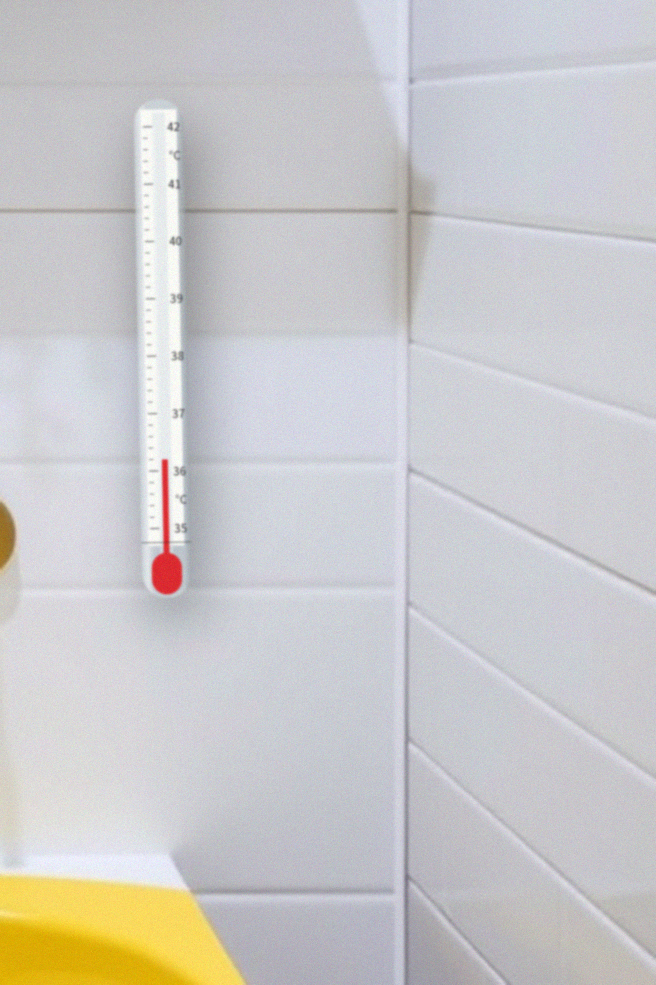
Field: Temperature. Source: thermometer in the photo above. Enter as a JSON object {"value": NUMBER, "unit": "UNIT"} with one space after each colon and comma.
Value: {"value": 36.2, "unit": "°C"}
